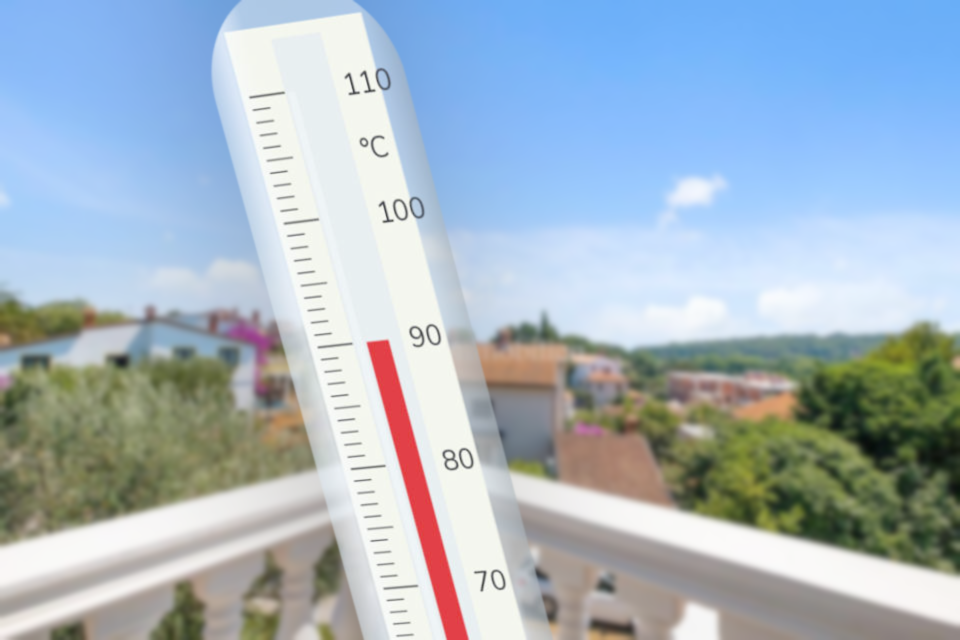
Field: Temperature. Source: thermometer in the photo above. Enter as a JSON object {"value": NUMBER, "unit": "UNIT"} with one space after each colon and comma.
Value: {"value": 90, "unit": "°C"}
